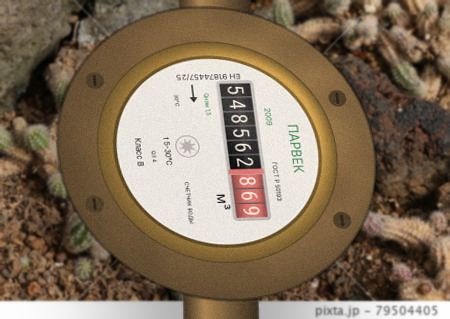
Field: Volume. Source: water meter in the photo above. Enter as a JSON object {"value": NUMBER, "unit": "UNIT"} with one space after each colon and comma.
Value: {"value": 548562.869, "unit": "m³"}
